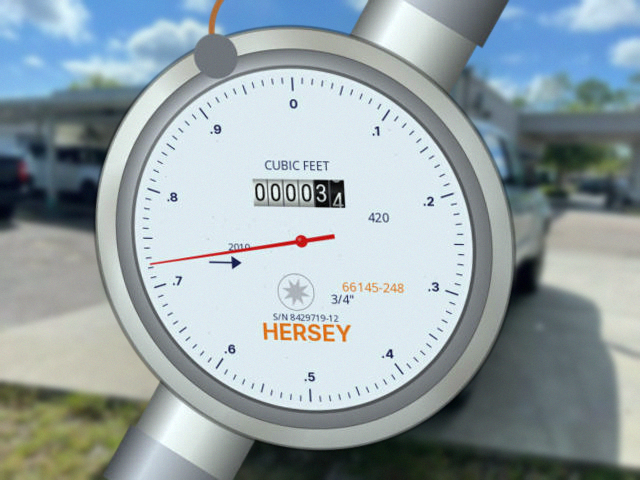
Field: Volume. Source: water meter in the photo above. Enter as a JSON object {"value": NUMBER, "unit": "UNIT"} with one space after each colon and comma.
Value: {"value": 33.72, "unit": "ft³"}
